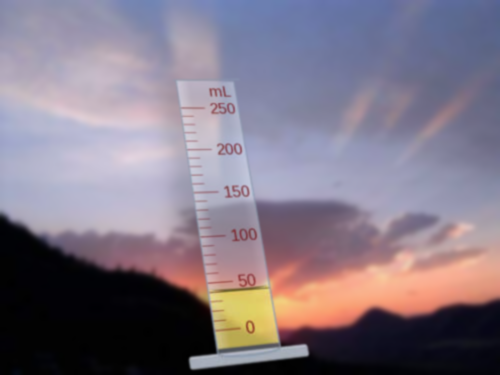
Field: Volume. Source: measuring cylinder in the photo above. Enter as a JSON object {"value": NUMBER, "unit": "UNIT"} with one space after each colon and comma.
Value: {"value": 40, "unit": "mL"}
